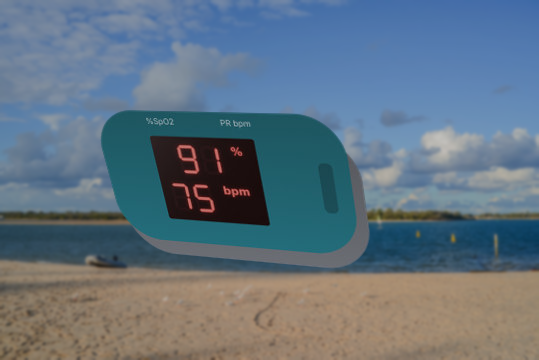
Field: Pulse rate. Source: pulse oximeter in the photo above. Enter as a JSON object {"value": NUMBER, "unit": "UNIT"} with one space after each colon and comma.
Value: {"value": 75, "unit": "bpm"}
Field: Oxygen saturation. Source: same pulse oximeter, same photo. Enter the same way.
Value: {"value": 91, "unit": "%"}
